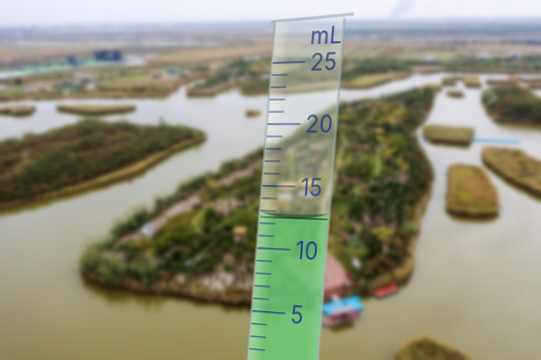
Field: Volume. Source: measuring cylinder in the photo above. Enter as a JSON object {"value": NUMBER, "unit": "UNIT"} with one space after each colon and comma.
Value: {"value": 12.5, "unit": "mL"}
